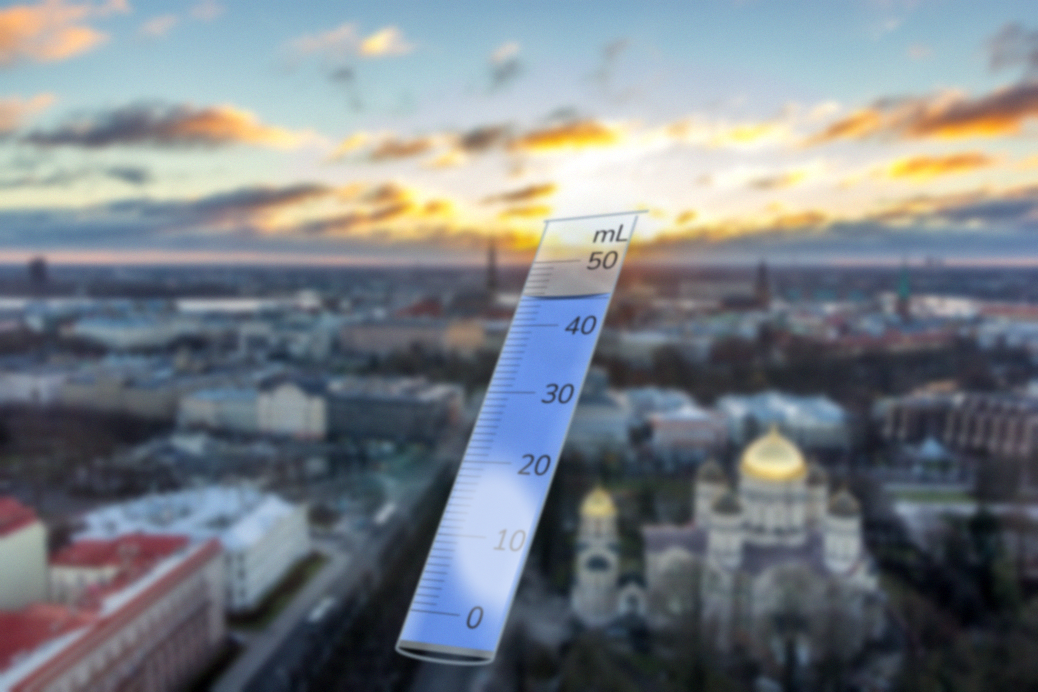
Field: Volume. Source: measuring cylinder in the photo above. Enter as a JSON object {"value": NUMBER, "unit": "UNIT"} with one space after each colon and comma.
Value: {"value": 44, "unit": "mL"}
